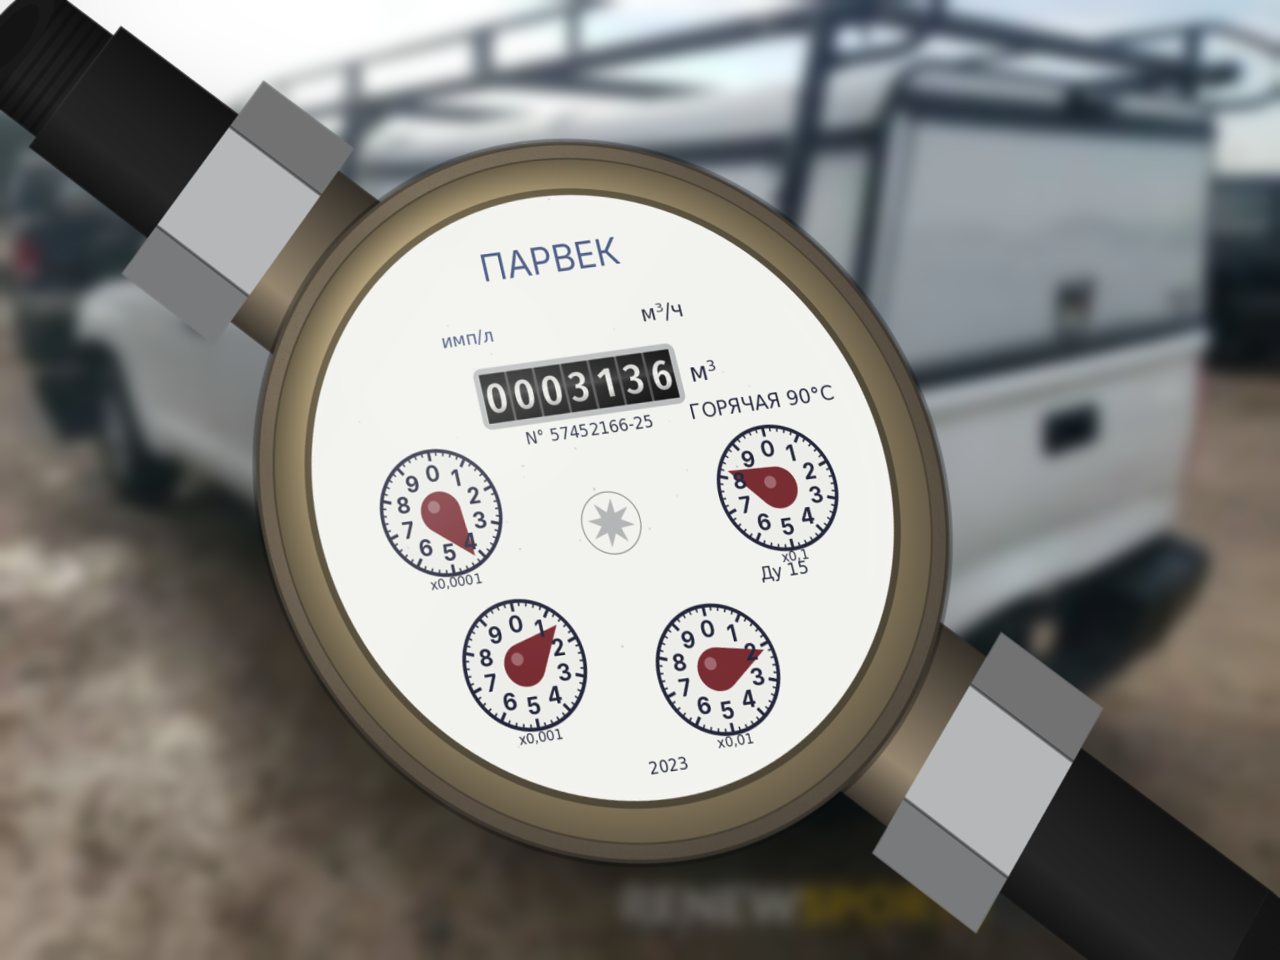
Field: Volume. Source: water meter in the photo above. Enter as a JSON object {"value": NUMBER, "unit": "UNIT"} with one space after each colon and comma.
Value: {"value": 3136.8214, "unit": "m³"}
